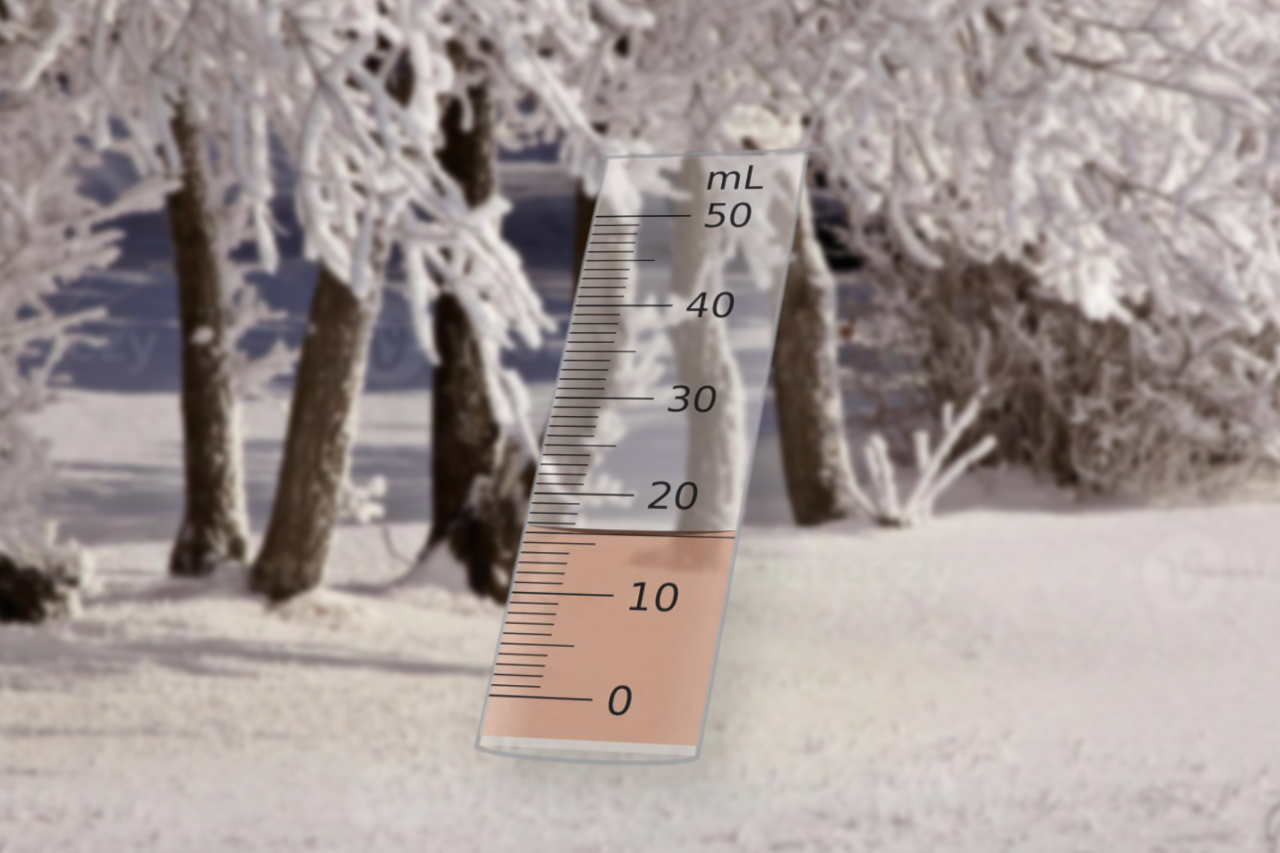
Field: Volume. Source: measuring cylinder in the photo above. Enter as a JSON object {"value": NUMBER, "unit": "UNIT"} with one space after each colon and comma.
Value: {"value": 16, "unit": "mL"}
